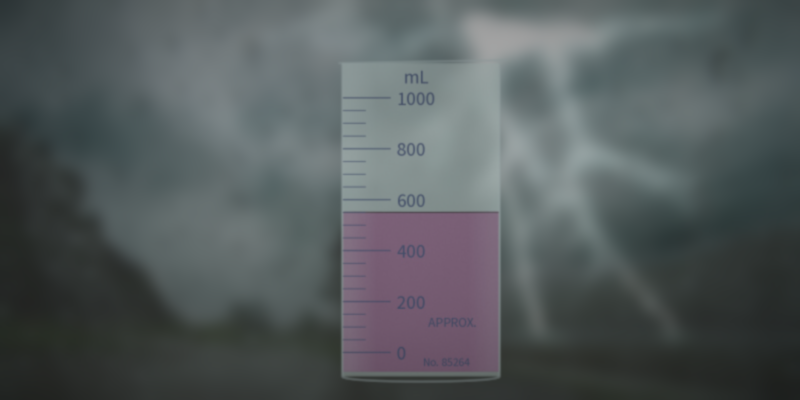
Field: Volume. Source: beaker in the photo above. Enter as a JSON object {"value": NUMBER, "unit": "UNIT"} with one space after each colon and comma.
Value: {"value": 550, "unit": "mL"}
